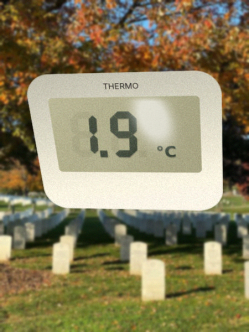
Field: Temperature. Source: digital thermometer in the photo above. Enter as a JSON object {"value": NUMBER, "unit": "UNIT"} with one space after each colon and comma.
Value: {"value": 1.9, "unit": "°C"}
